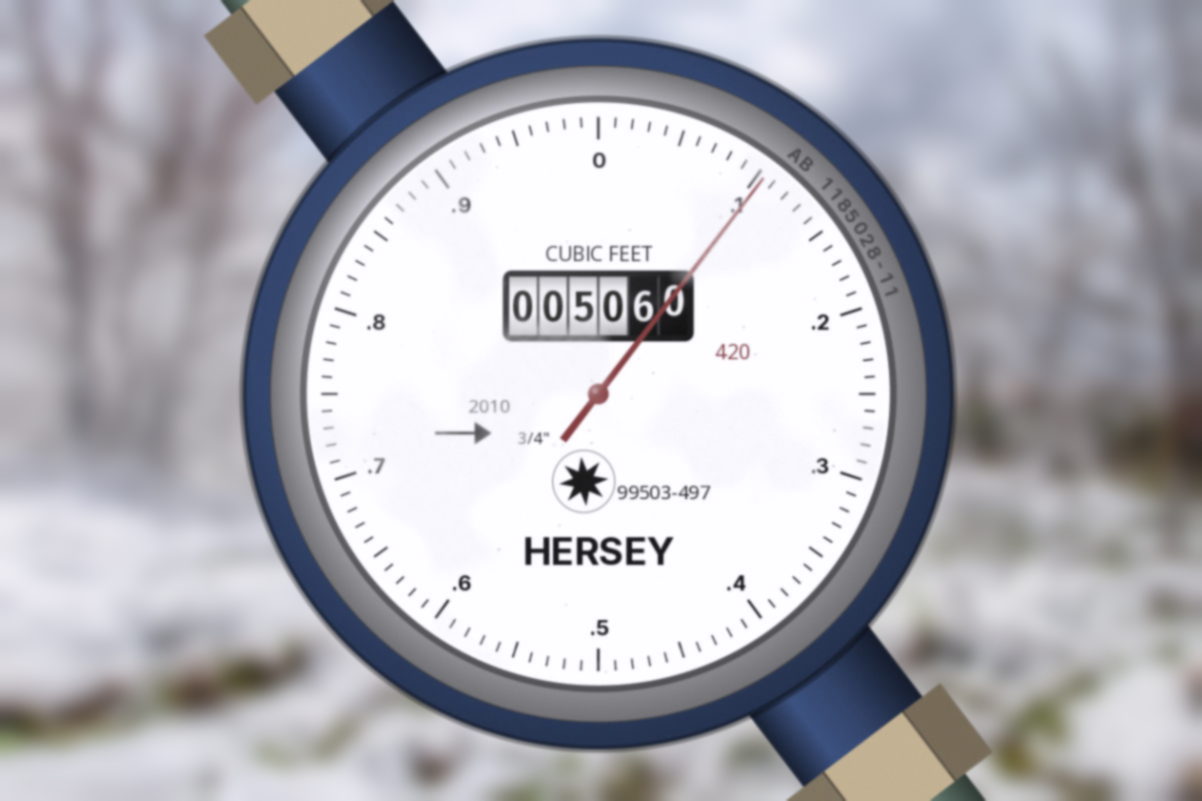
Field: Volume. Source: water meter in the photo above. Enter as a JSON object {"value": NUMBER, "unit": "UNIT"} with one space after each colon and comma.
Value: {"value": 5060.10, "unit": "ft³"}
